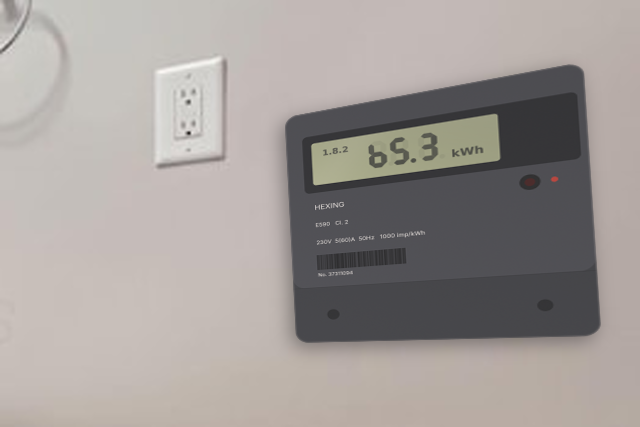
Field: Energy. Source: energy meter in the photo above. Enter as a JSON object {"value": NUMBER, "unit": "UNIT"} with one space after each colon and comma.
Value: {"value": 65.3, "unit": "kWh"}
